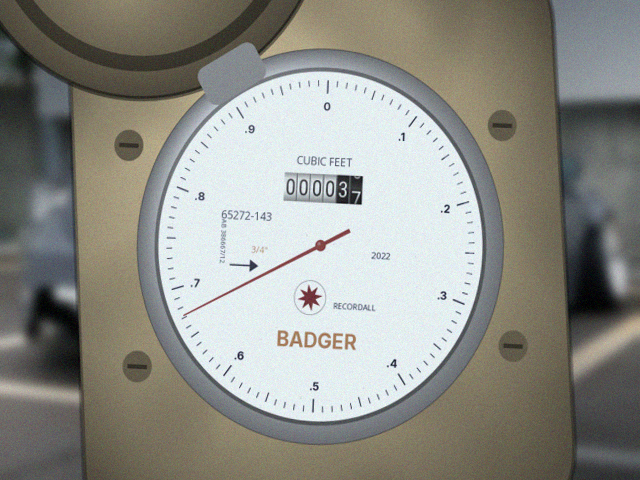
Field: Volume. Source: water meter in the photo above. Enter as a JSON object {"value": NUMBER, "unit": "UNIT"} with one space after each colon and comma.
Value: {"value": 36.67, "unit": "ft³"}
